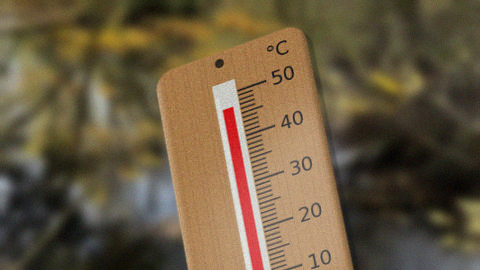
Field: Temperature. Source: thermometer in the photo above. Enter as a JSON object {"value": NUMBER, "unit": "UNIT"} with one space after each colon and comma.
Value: {"value": 47, "unit": "°C"}
